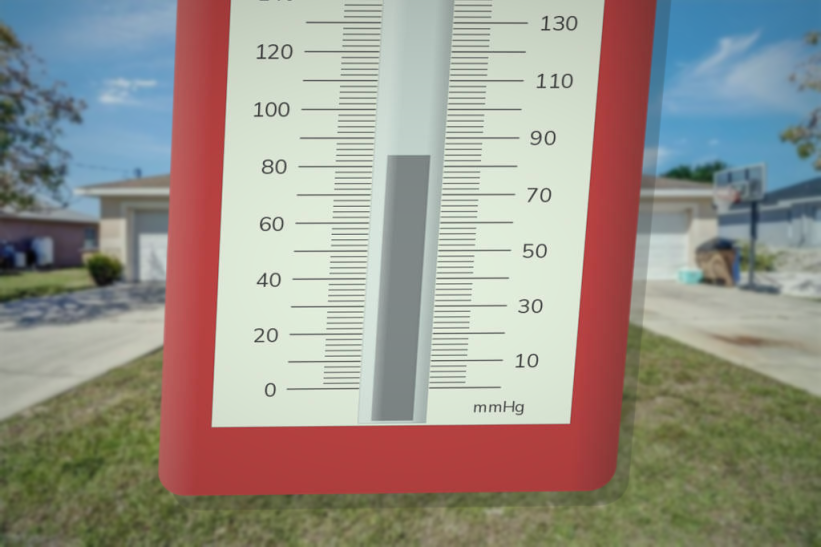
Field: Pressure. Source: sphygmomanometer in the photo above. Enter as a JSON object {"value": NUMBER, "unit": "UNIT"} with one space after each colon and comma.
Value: {"value": 84, "unit": "mmHg"}
